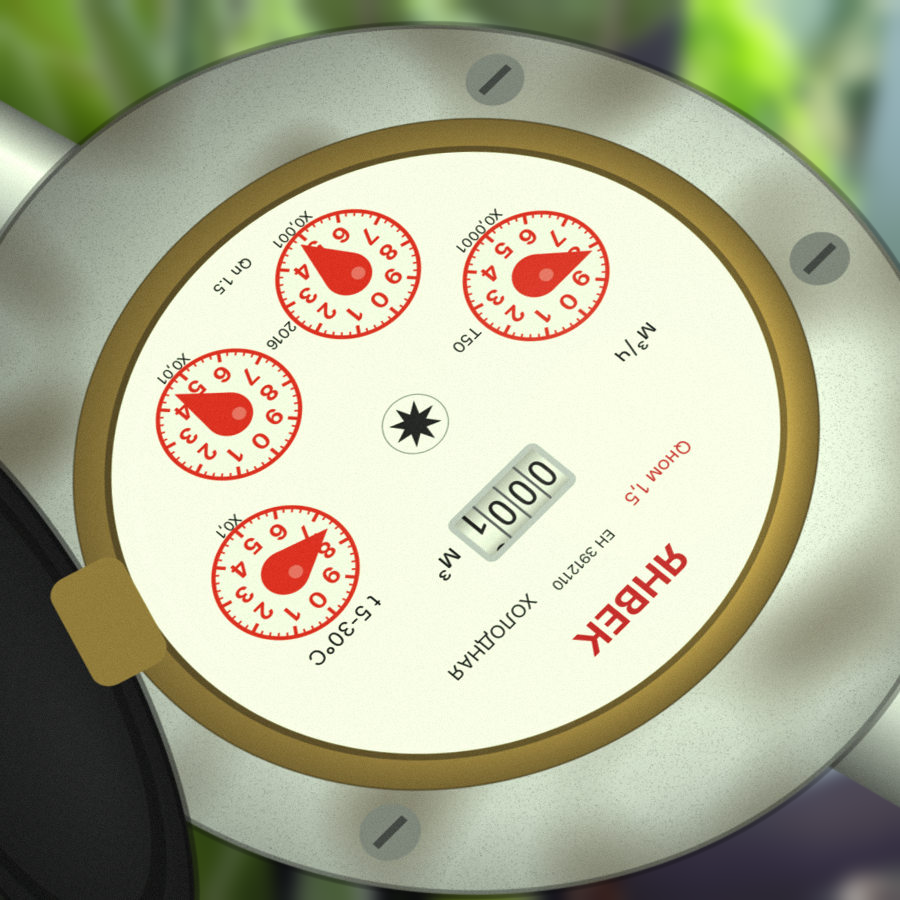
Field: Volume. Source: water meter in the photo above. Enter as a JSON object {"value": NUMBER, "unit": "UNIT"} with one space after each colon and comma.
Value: {"value": 0.7448, "unit": "m³"}
